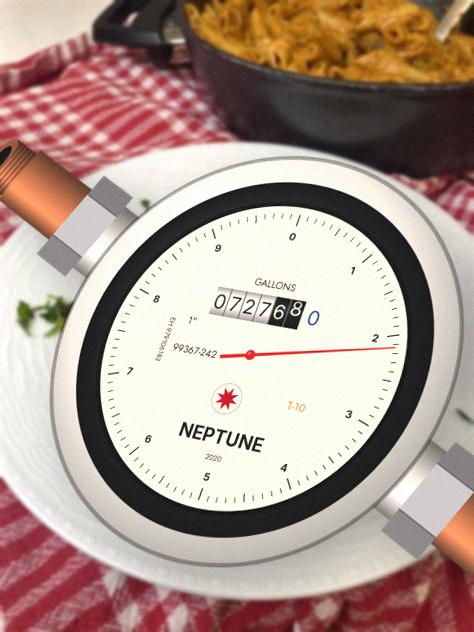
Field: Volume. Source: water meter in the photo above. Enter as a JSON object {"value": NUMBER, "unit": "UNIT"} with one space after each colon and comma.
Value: {"value": 727682.1, "unit": "gal"}
